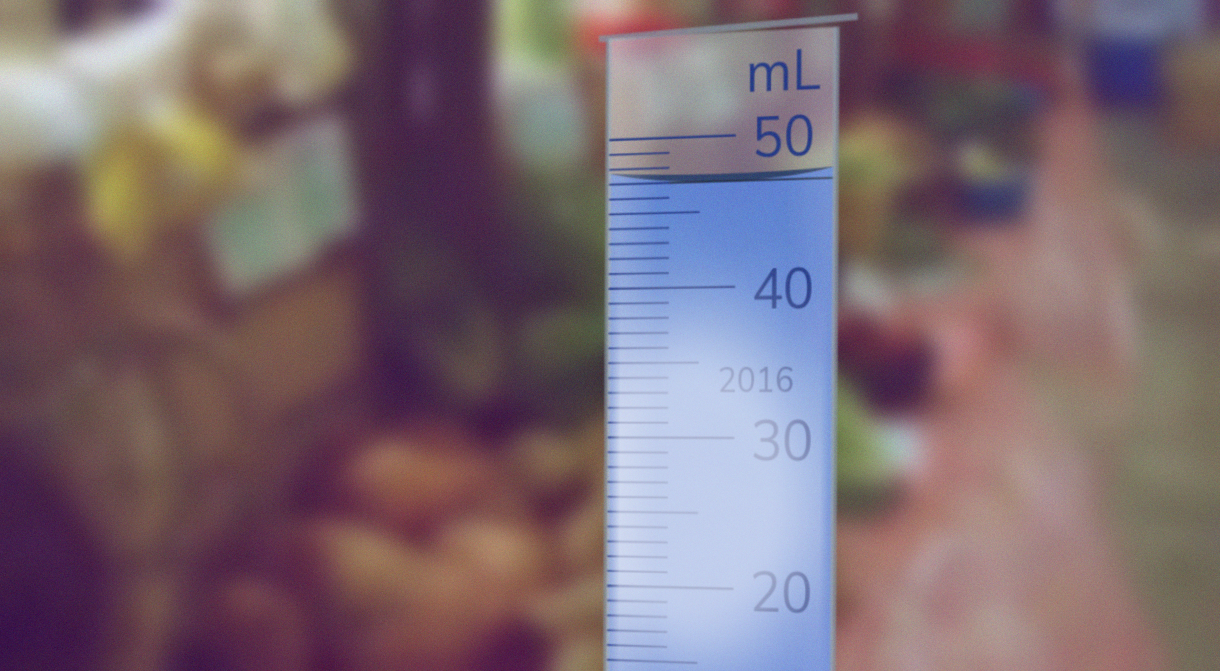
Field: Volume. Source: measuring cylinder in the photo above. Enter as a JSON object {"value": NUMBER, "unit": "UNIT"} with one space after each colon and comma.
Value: {"value": 47, "unit": "mL"}
